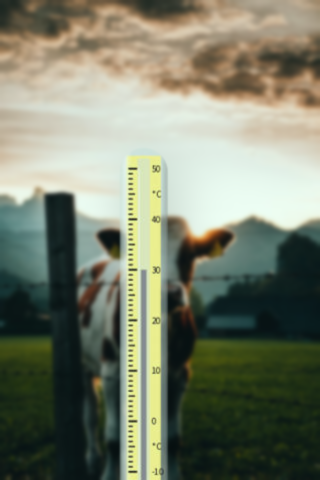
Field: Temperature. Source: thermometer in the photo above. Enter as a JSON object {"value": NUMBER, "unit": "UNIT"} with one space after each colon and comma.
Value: {"value": 30, "unit": "°C"}
